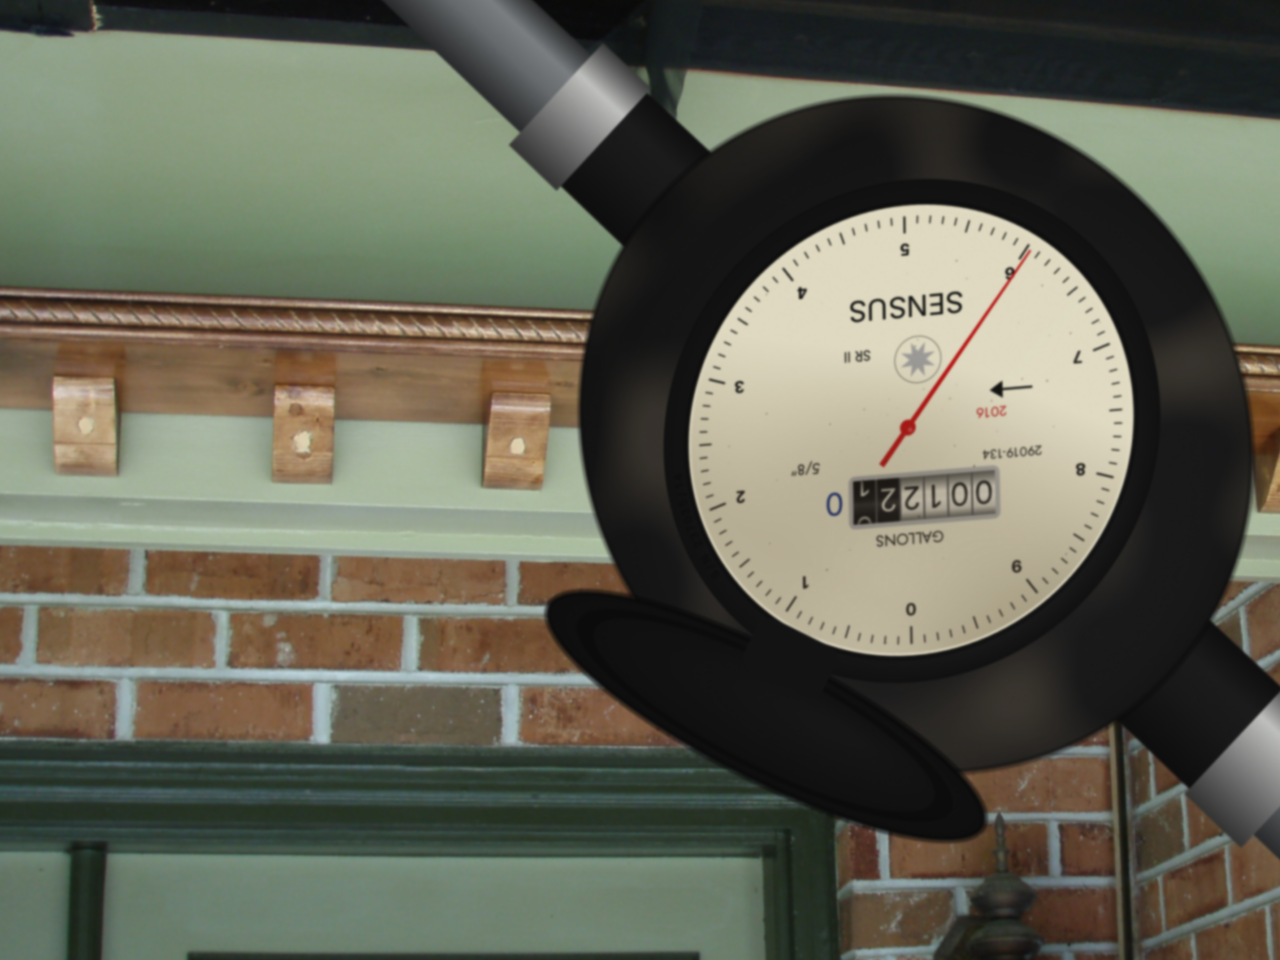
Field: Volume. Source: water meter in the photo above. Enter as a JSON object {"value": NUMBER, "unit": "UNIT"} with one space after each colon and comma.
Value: {"value": 12206.0, "unit": "gal"}
